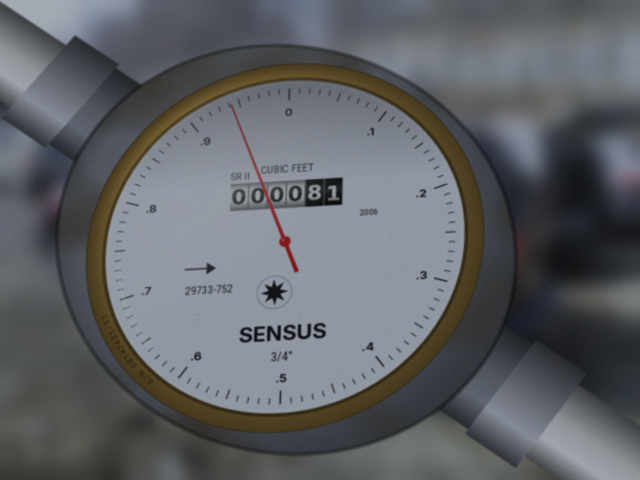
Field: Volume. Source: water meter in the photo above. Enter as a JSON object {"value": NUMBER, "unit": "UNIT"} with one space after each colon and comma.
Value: {"value": 80.94, "unit": "ft³"}
